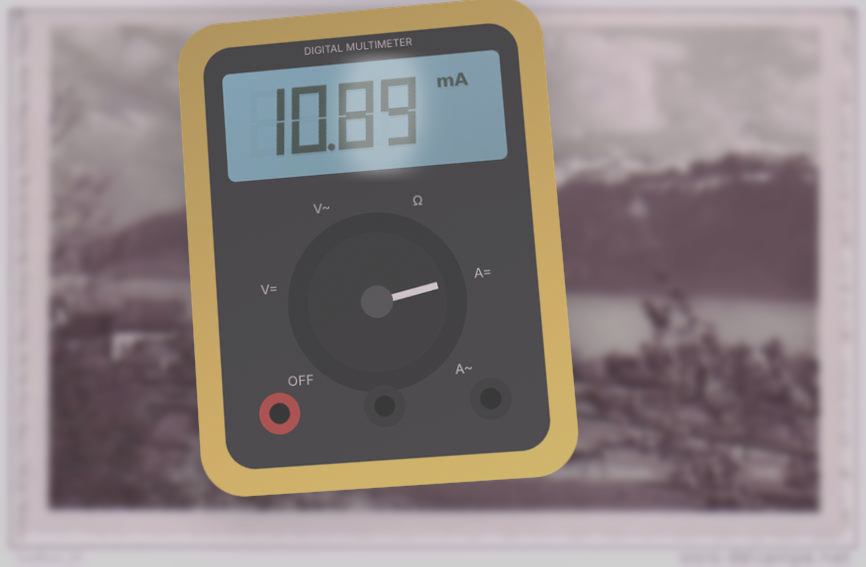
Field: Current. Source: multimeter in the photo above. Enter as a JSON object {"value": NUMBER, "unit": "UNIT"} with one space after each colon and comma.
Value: {"value": 10.89, "unit": "mA"}
